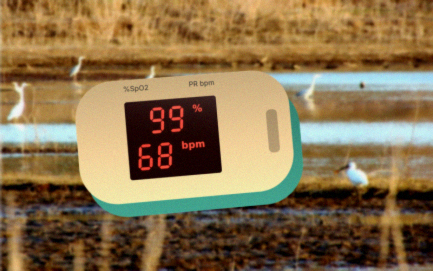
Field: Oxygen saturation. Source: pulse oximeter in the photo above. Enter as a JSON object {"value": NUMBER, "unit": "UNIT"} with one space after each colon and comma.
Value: {"value": 99, "unit": "%"}
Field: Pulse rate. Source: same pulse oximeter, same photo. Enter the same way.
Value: {"value": 68, "unit": "bpm"}
